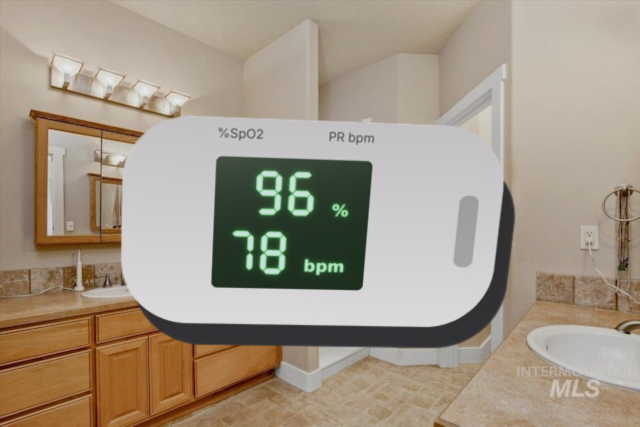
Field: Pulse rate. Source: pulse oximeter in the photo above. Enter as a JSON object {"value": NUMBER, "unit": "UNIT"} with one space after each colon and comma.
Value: {"value": 78, "unit": "bpm"}
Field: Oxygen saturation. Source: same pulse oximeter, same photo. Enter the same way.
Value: {"value": 96, "unit": "%"}
